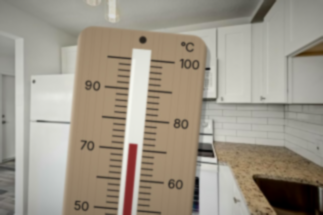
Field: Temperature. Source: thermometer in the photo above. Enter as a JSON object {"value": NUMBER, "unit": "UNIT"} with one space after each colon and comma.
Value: {"value": 72, "unit": "°C"}
